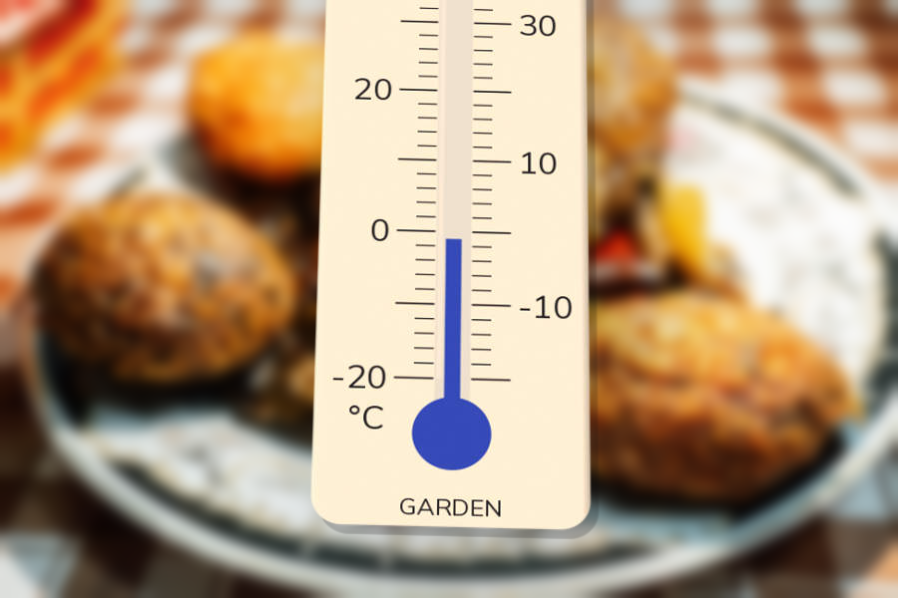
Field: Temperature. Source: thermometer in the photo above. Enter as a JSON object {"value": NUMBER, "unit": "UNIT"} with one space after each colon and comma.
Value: {"value": -1, "unit": "°C"}
